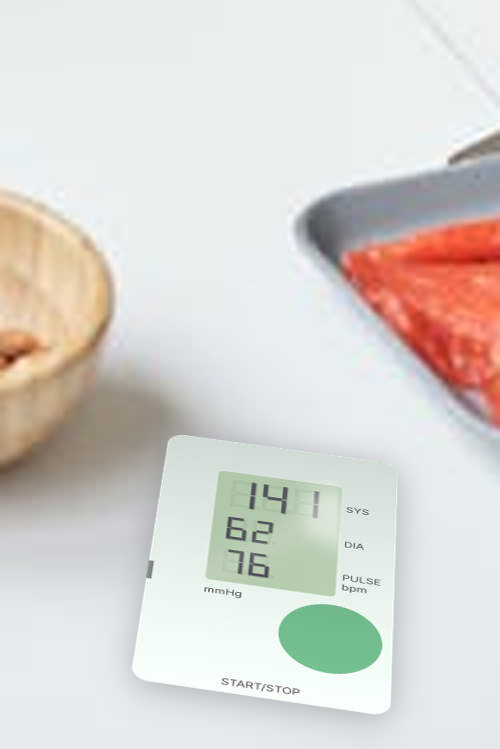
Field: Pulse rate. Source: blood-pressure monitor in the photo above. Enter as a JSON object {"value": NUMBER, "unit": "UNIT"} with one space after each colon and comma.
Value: {"value": 76, "unit": "bpm"}
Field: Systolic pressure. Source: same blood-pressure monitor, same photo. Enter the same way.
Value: {"value": 141, "unit": "mmHg"}
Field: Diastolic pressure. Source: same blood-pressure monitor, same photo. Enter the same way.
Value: {"value": 62, "unit": "mmHg"}
